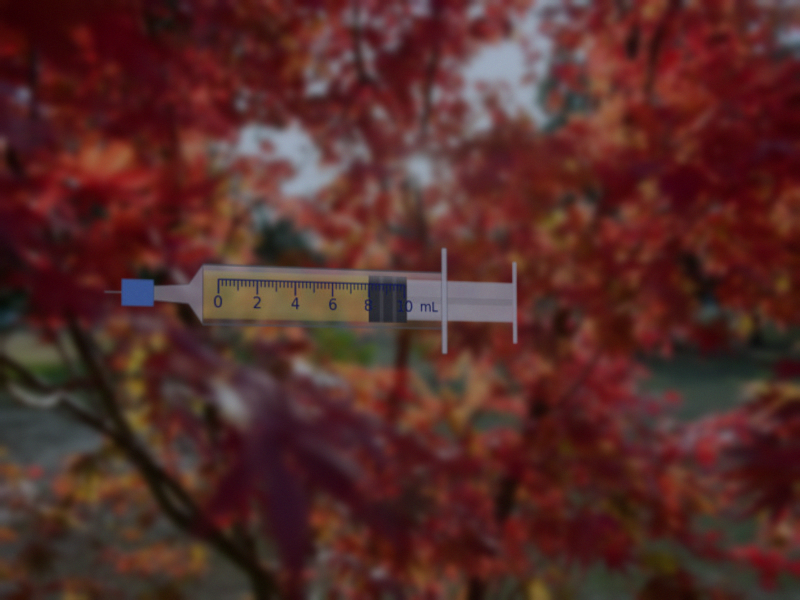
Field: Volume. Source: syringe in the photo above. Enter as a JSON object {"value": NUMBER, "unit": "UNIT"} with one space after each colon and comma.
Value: {"value": 8, "unit": "mL"}
